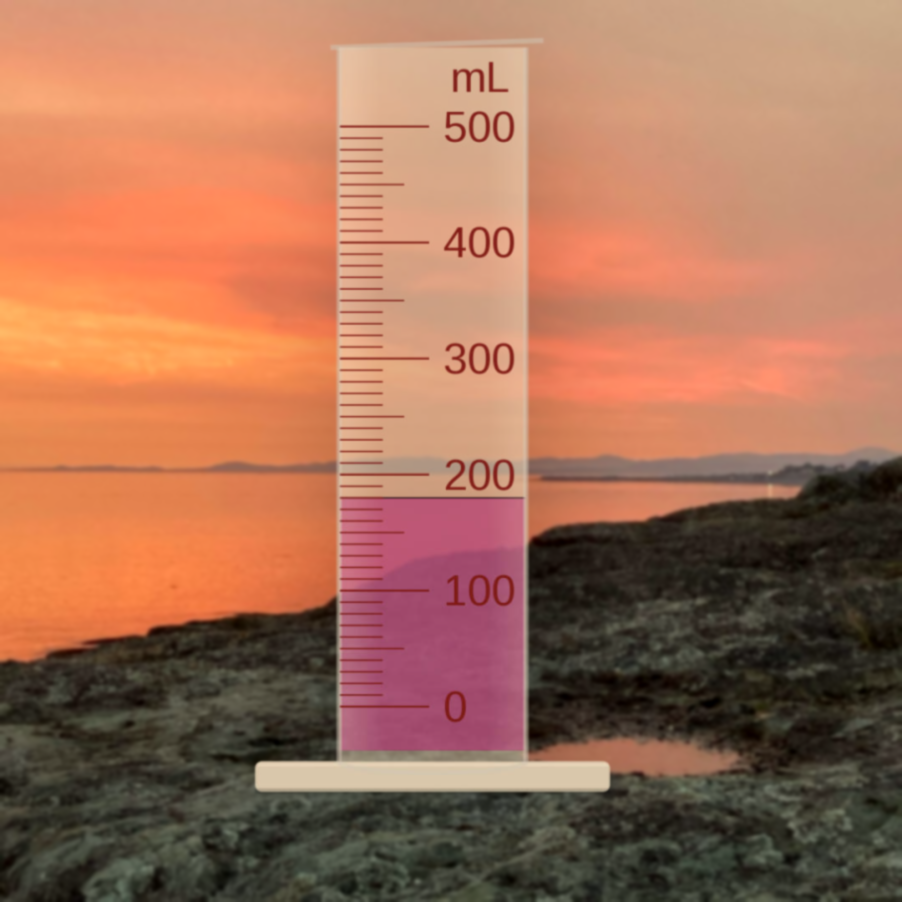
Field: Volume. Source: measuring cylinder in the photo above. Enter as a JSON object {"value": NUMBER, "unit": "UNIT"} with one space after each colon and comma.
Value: {"value": 180, "unit": "mL"}
